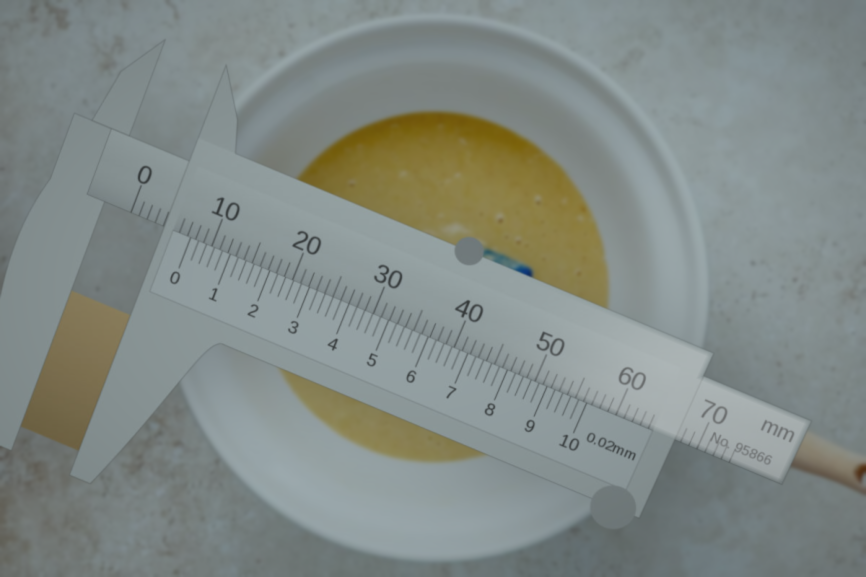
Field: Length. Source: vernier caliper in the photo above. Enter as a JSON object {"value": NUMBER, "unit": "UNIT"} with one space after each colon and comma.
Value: {"value": 7.4, "unit": "mm"}
